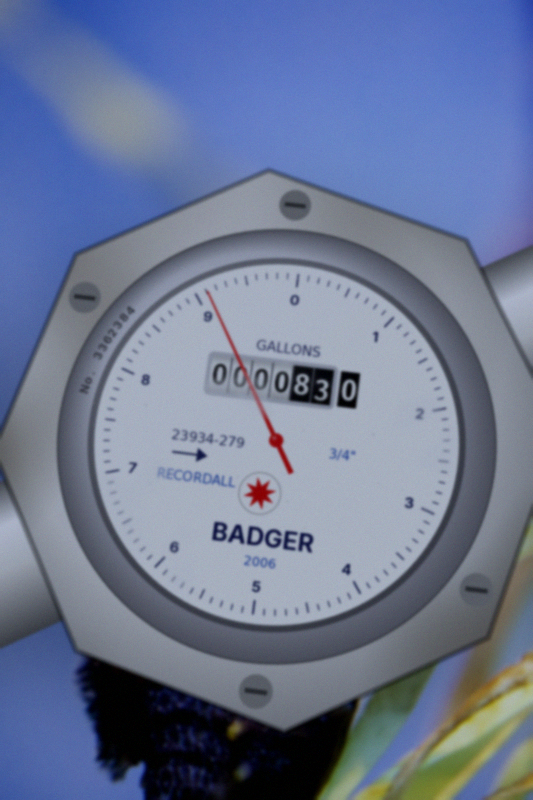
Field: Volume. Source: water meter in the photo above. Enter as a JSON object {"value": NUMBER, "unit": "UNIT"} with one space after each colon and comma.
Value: {"value": 829.1, "unit": "gal"}
